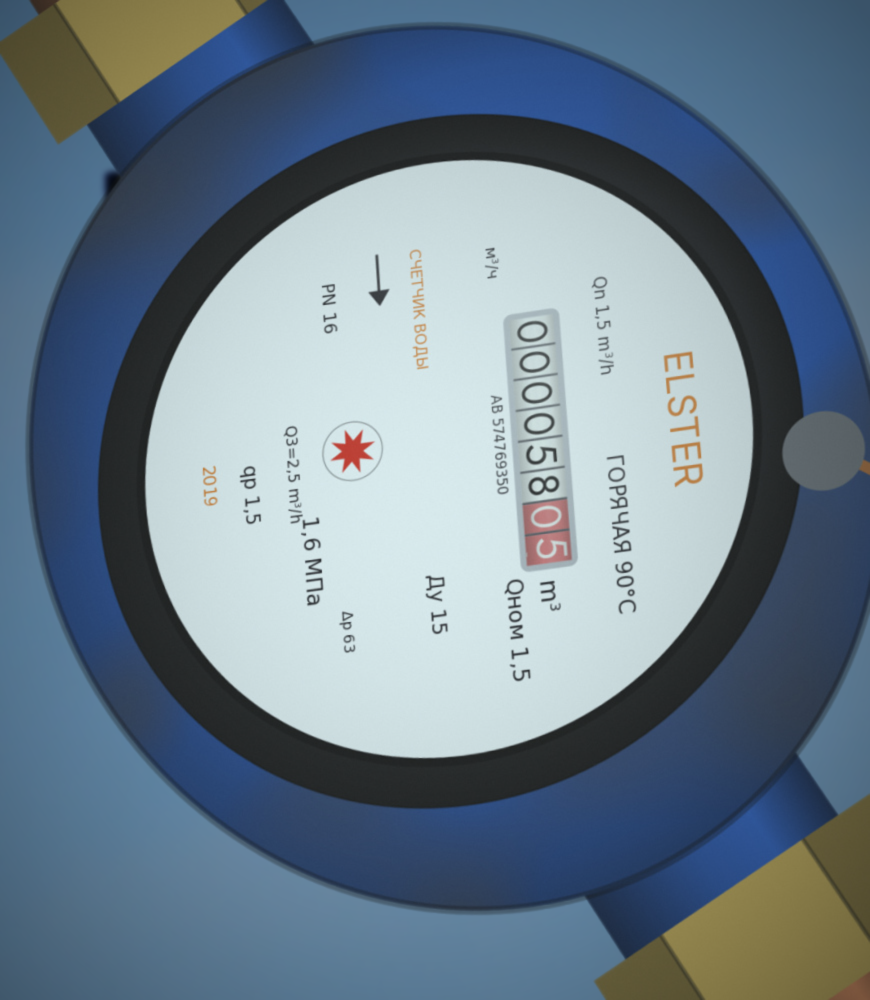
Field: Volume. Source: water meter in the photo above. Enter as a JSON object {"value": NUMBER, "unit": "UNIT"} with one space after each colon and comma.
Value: {"value": 58.05, "unit": "m³"}
